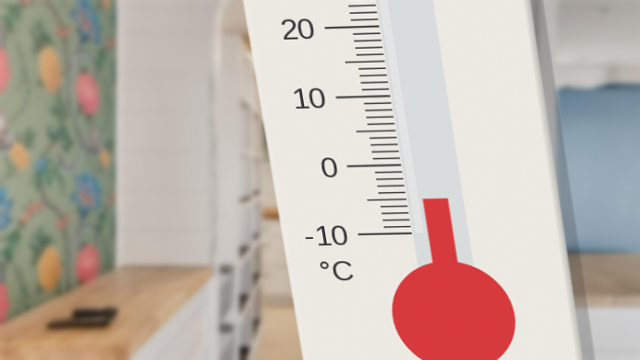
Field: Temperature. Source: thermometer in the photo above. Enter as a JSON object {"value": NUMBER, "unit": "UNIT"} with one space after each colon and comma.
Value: {"value": -5, "unit": "°C"}
